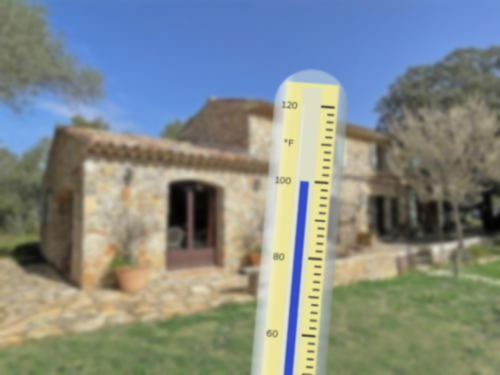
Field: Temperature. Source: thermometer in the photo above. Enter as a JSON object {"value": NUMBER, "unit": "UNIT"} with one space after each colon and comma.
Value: {"value": 100, "unit": "°F"}
